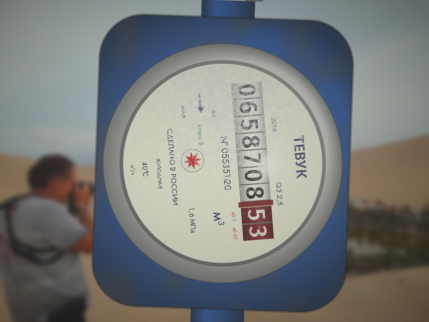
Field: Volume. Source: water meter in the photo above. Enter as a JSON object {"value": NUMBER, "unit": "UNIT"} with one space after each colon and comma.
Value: {"value": 658708.53, "unit": "m³"}
